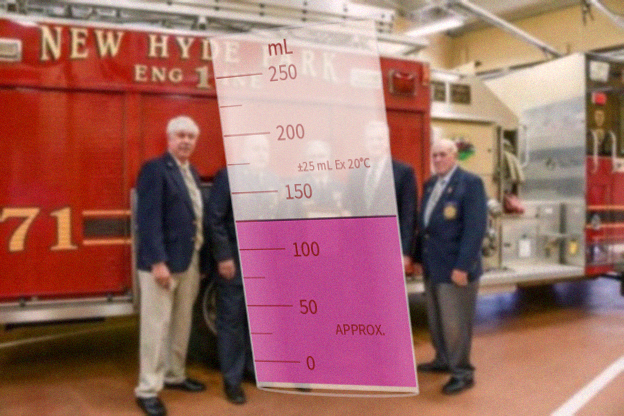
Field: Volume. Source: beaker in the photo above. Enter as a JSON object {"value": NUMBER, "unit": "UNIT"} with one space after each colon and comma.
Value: {"value": 125, "unit": "mL"}
